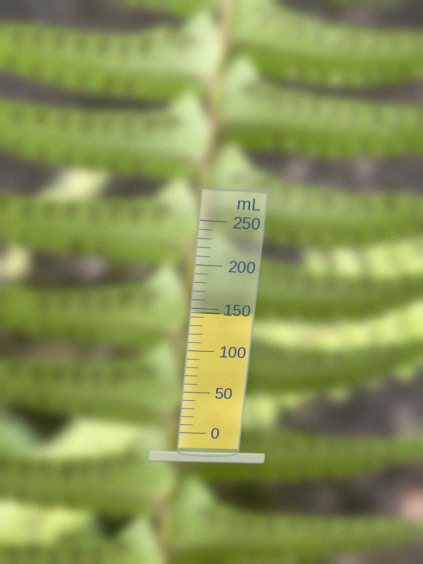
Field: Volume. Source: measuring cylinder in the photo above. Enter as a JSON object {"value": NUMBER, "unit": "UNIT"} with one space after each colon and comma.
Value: {"value": 145, "unit": "mL"}
